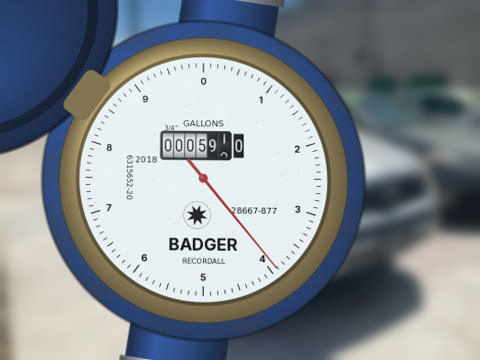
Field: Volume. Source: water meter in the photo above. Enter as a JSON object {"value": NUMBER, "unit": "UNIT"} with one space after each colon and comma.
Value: {"value": 5913.9, "unit": "gal"}
